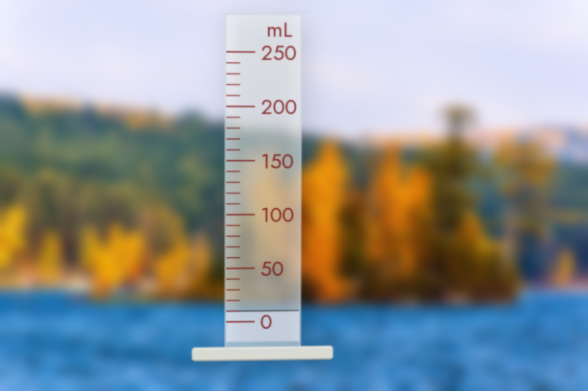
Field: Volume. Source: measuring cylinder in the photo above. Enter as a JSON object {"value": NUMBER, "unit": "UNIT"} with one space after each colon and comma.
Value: {"value": 10, "unit": "mL"}
